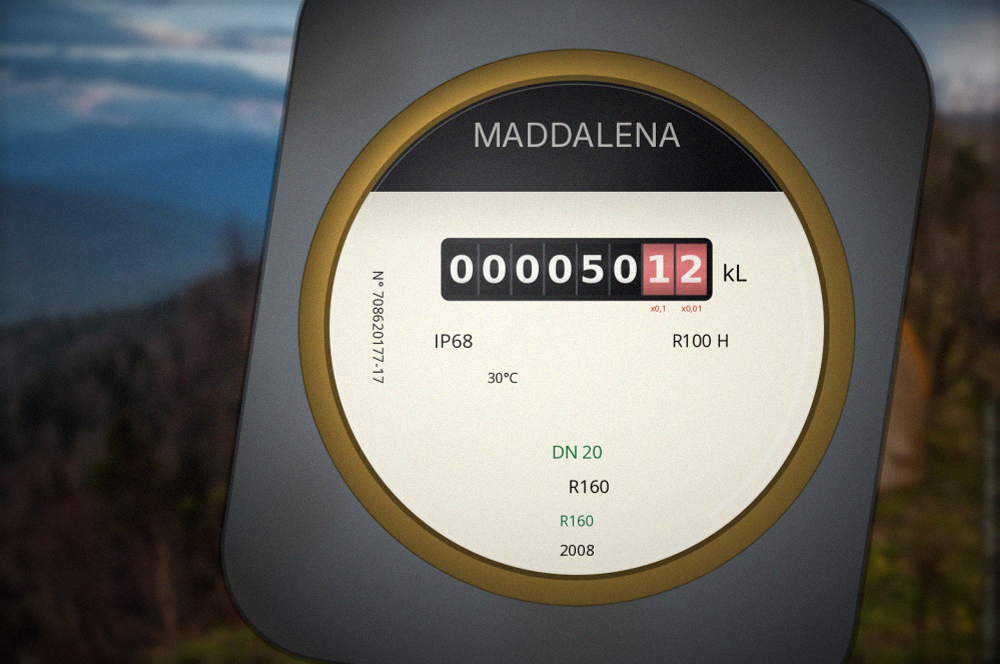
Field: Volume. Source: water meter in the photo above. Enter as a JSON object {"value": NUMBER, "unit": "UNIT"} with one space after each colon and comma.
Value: {"value": 50.12, "unit": "kL"}
